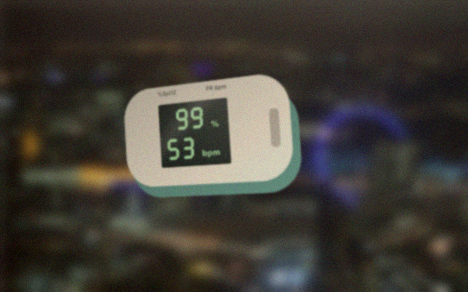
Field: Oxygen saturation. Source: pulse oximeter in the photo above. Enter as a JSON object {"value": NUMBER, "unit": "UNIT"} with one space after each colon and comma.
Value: {"value": 99, "unit": "%"}
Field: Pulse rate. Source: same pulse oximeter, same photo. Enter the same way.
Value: {"value": 53, "unit": "bpm"}
